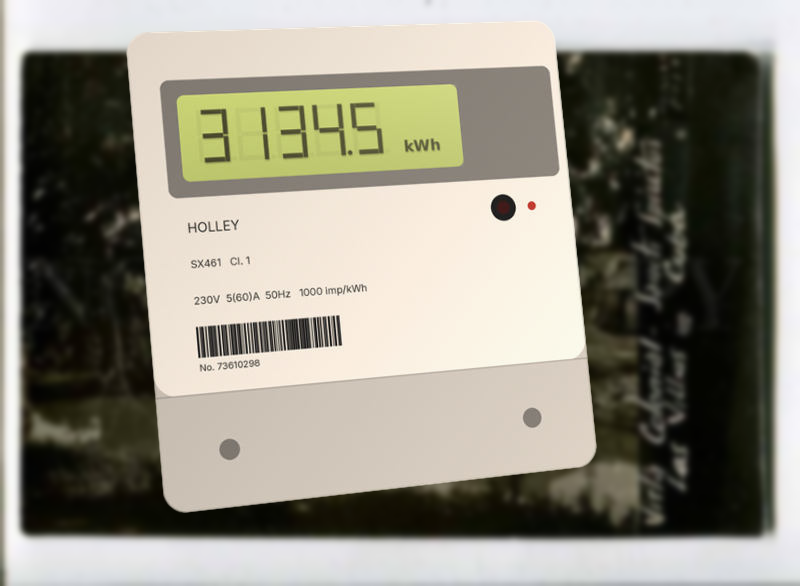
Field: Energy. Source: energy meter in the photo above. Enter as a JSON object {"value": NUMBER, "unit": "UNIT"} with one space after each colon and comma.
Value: {"value": 3134.5, "unit": "kWh"}
